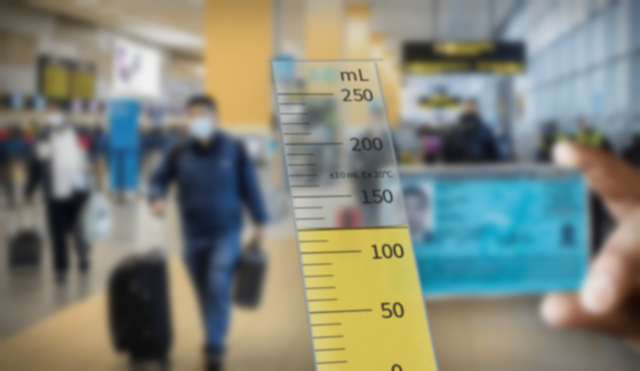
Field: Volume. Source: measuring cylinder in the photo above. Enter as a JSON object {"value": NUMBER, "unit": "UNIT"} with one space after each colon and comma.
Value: {"value": 120, "unit": "mL"}
